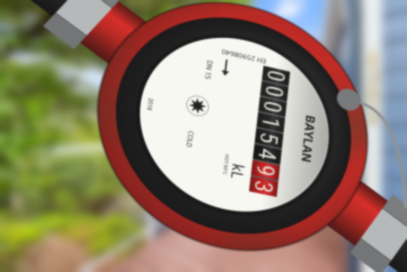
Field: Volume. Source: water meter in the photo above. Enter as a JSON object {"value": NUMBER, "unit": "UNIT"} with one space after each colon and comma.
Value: {"value": 154.93, "unit": "kL"}
